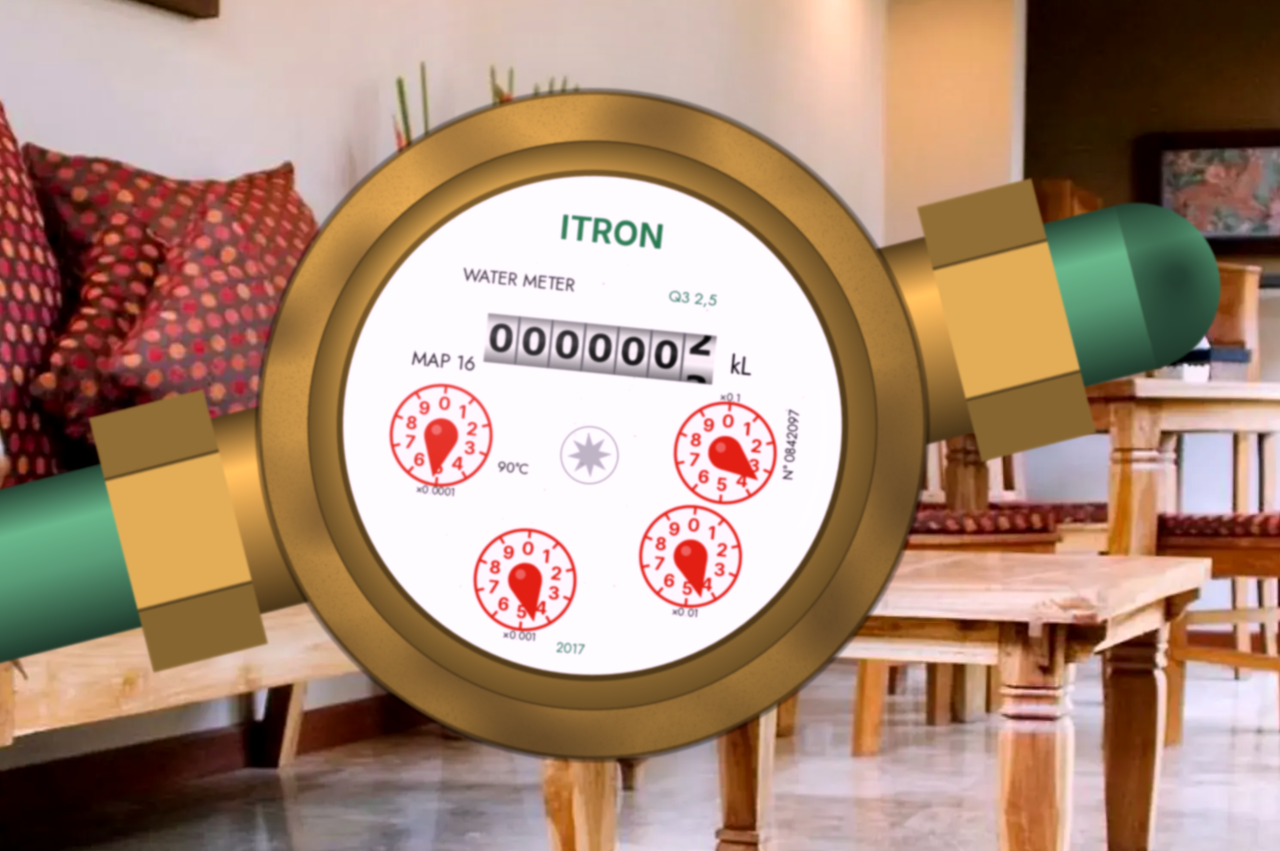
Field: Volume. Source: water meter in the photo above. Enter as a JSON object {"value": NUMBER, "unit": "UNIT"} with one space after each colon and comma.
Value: {"value": 2.3445, "unit": "kL"}
